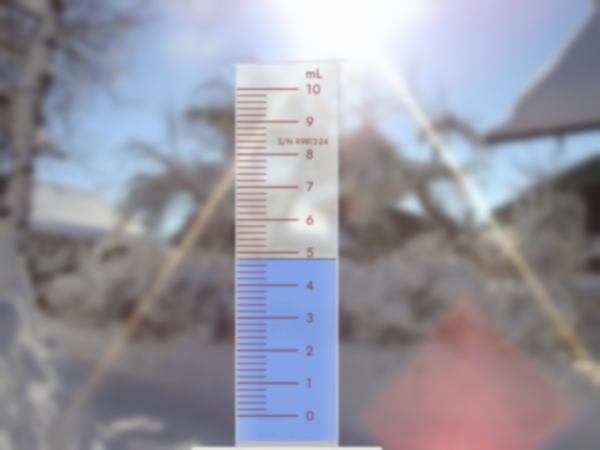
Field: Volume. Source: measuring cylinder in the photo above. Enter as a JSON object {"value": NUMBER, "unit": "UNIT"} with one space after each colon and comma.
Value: {"value": 4.8, "unit": "mL"}
